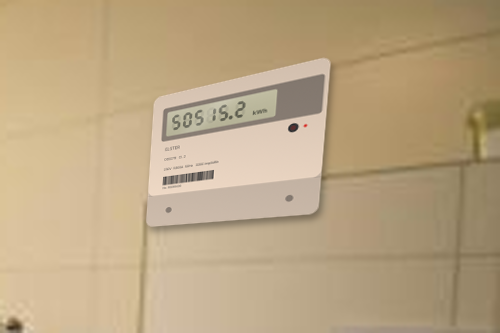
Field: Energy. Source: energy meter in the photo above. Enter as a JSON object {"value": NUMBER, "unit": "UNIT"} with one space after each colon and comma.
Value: {"value": 50515.2, "unit": "kWh"}
